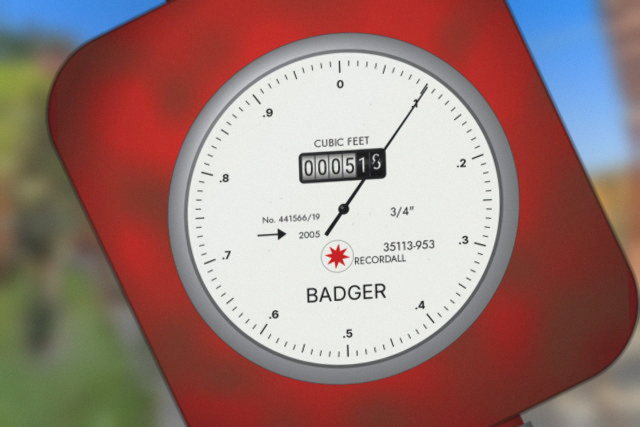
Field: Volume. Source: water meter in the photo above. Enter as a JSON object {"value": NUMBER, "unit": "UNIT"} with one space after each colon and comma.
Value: {"value": 518.10, "unit": "ft³"}
